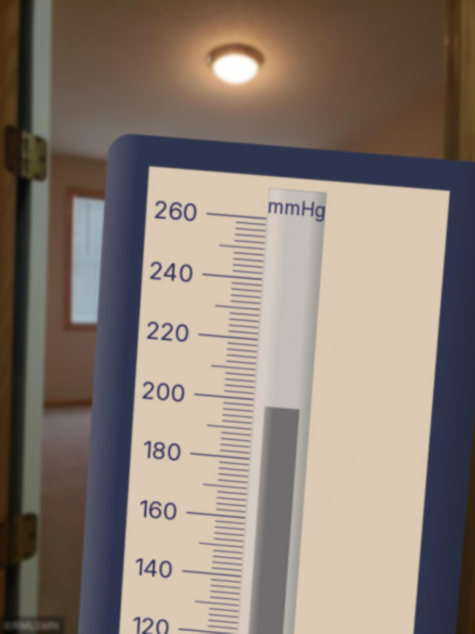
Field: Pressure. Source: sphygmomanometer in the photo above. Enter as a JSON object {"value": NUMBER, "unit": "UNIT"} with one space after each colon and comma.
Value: {"value": 198, "unit": "mmHg"}
